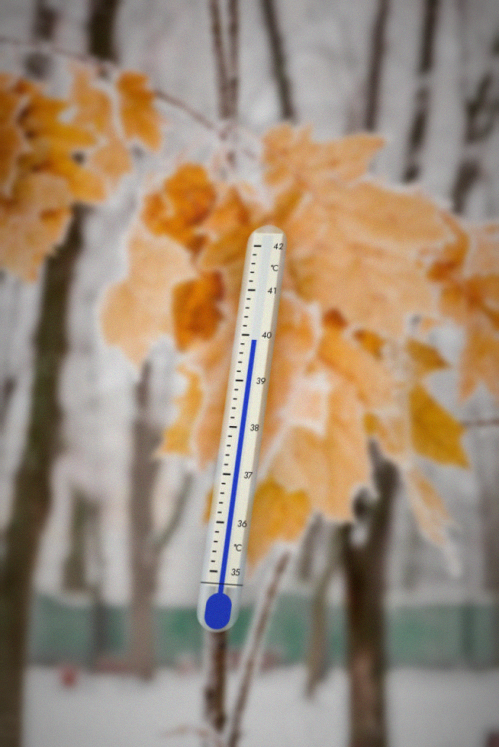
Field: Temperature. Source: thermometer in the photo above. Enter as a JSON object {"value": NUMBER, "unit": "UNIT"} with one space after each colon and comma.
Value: {"value": 39.9, "unit": "°C"}
